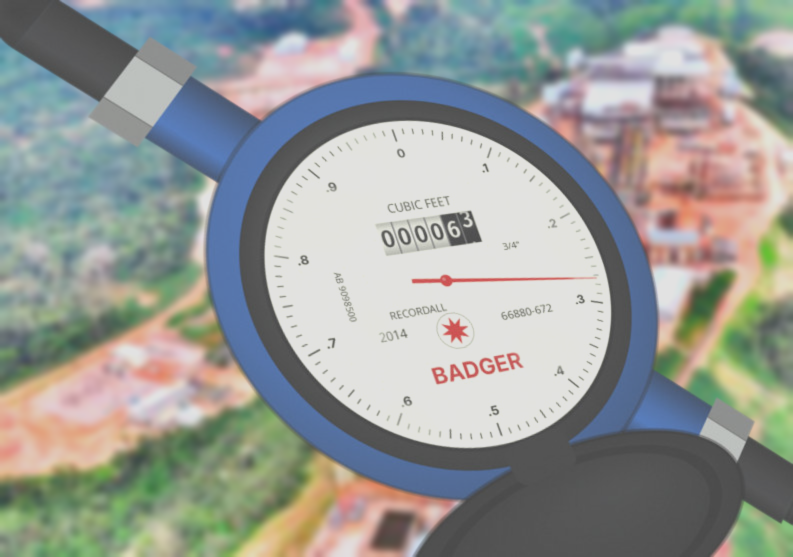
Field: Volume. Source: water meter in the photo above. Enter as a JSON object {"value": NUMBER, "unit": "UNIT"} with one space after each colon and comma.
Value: {"value": 63.27, "unit": "ft³"}
